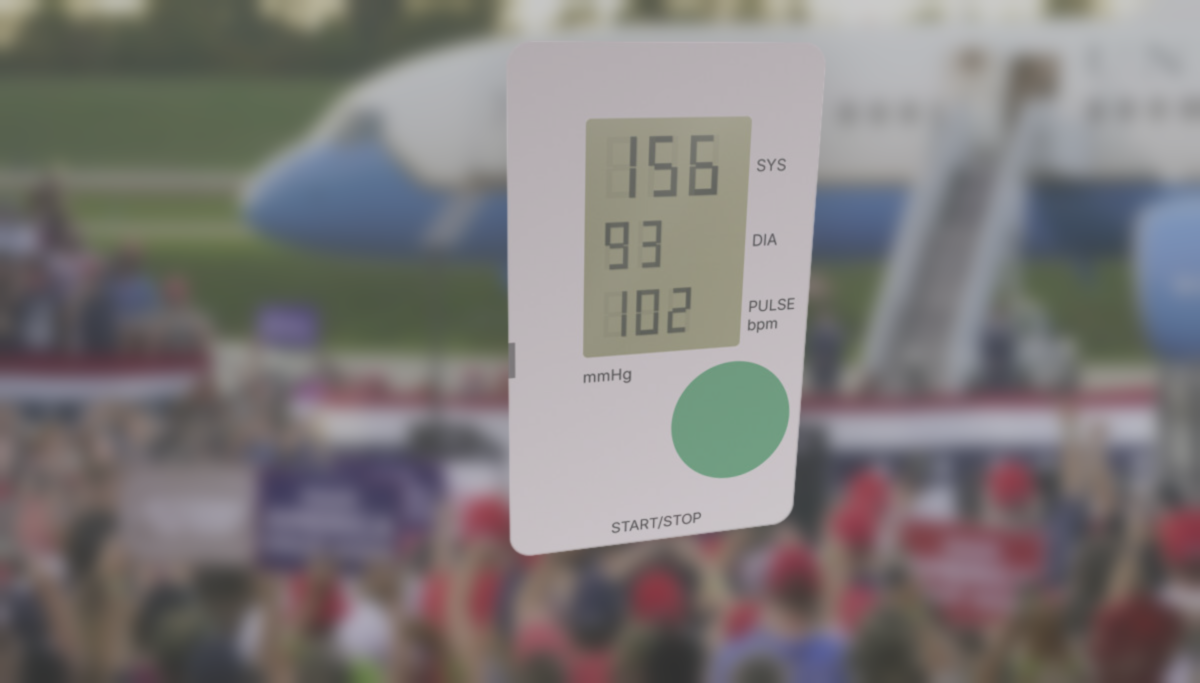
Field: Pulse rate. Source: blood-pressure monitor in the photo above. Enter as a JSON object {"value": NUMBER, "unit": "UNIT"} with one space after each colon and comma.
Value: {"value": 102, "unit": "bpm"}
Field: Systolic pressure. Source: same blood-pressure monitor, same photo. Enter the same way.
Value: {"value": 156, "unit": "mmHg"}
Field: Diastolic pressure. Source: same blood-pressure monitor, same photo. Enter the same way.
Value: {"value": 93, "unit": "mmHg"}
